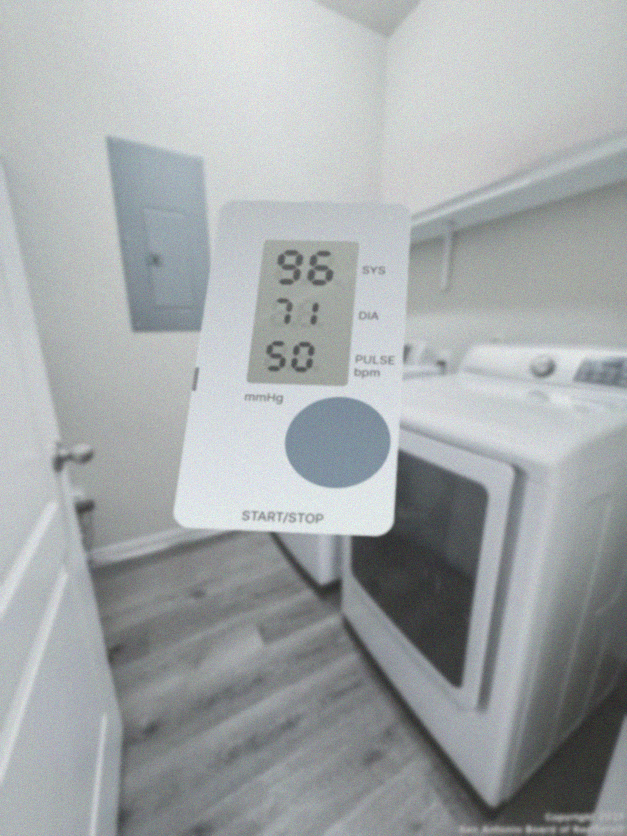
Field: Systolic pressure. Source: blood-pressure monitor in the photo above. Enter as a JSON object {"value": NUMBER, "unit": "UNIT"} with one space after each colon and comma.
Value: {"value": 96, "unit": "mmHg"}
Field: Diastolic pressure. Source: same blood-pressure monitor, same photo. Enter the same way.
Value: {"value": 71, "unit": "mmHg"}
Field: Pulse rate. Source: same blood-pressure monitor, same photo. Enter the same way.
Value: {"value": 50, "unit": "bpm"}
